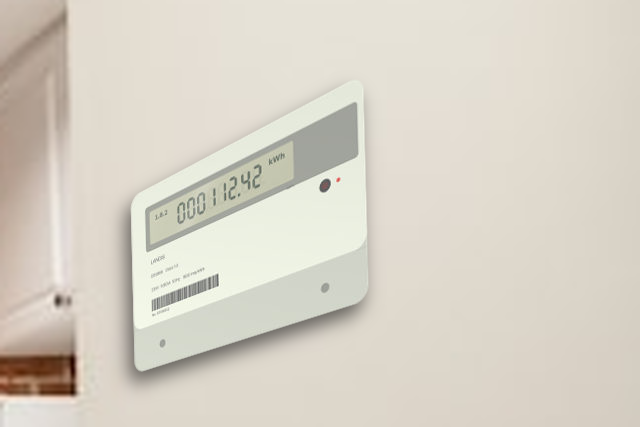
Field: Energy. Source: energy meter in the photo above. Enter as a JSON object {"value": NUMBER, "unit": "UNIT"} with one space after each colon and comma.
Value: {"value": 112.42, "unit": "kWh"}
